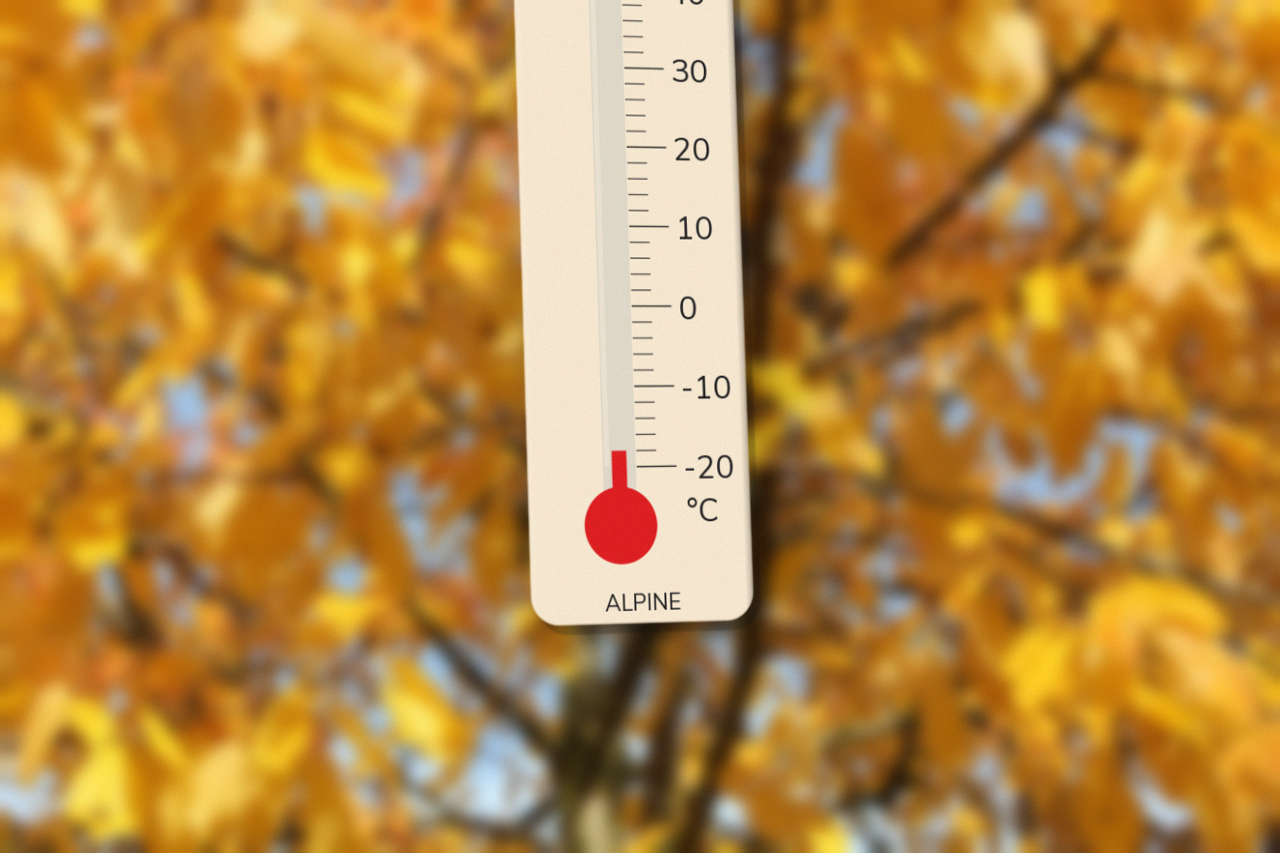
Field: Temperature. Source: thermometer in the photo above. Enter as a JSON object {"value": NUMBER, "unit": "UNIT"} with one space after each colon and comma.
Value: {"value": -18, "unit": "°C"}
